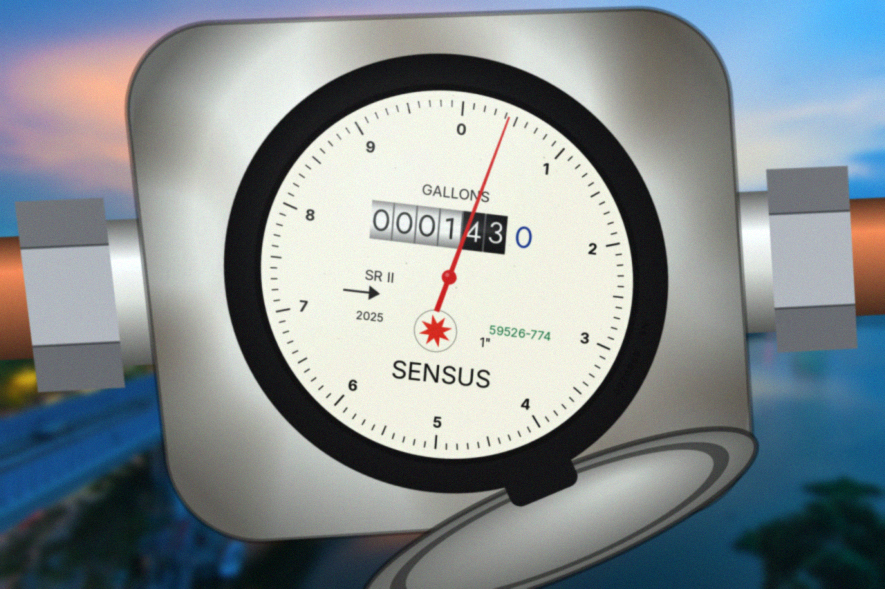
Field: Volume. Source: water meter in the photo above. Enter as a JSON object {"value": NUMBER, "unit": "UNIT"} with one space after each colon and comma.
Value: {"value": 1430.4, "unit": "gal"}
